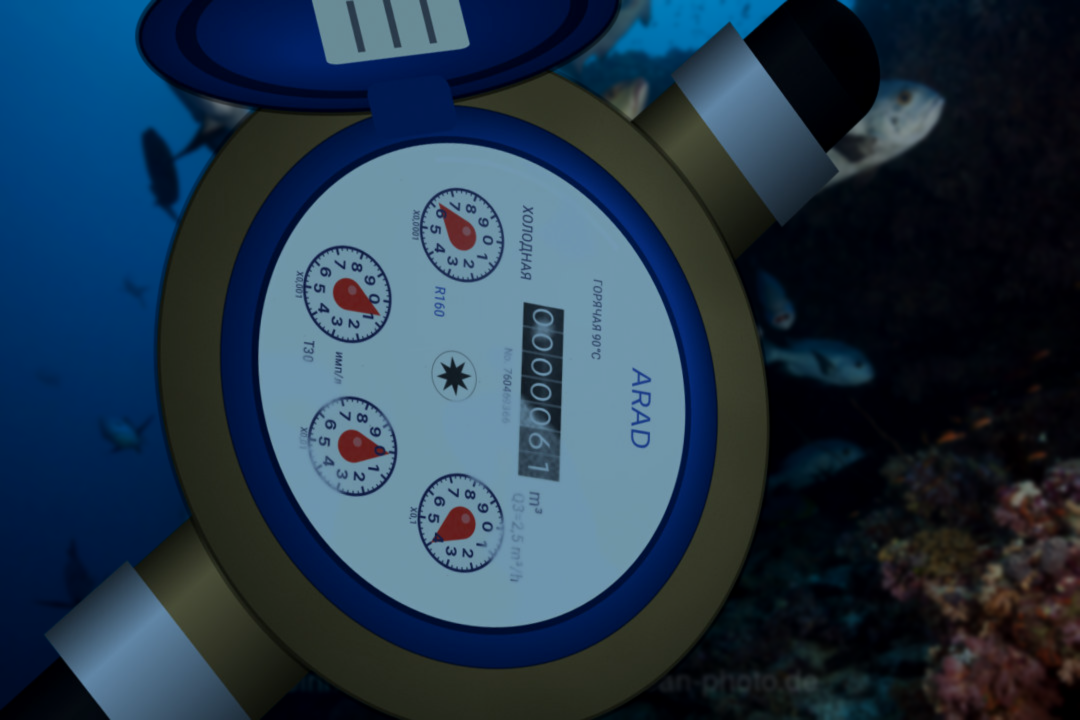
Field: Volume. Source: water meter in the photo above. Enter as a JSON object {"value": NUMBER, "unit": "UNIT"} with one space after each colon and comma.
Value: {"value": 61.4006, "unit": "m³"}
